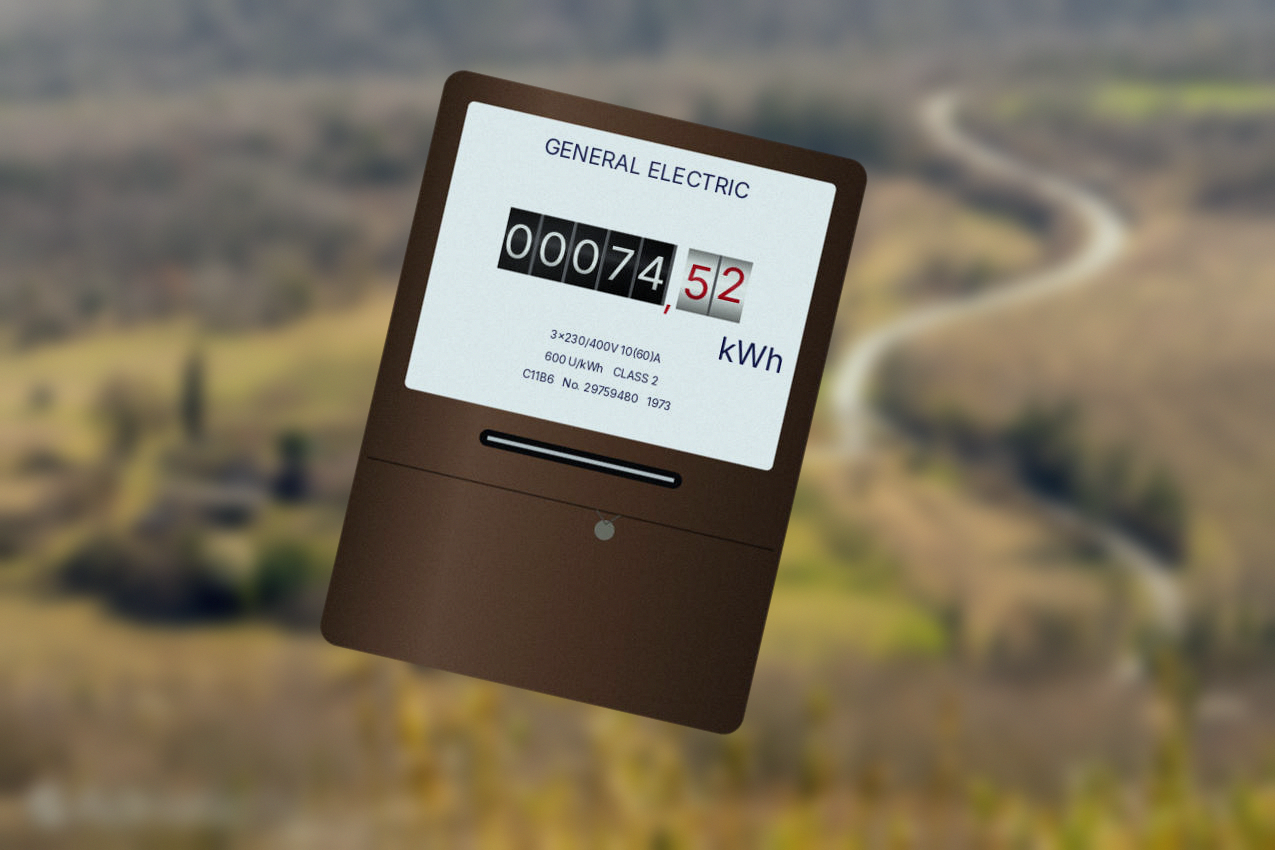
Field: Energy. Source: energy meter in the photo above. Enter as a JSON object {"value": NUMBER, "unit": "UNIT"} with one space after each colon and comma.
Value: {"value": 74.52, "unit": "kWh"}
